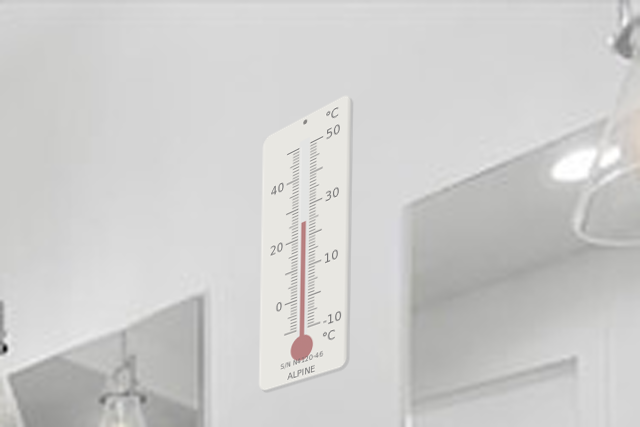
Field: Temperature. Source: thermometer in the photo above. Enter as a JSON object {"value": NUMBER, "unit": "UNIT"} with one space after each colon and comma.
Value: {"value": 25, "unit": "°C"}
